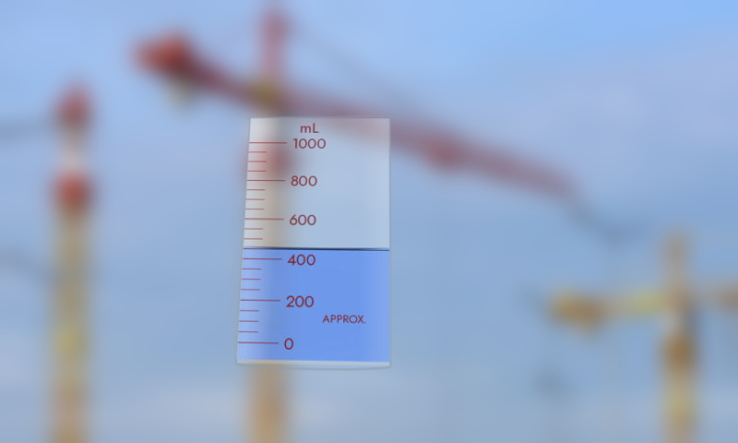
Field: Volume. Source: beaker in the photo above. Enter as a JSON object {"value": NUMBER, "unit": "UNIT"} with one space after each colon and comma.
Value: {"value": 450, "unit": "mL"}
